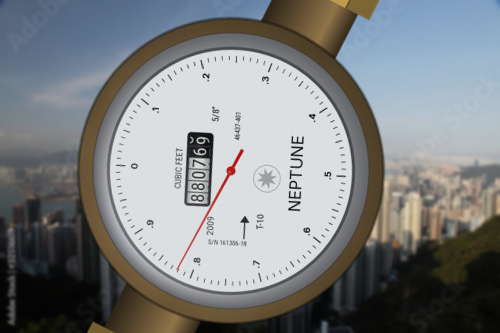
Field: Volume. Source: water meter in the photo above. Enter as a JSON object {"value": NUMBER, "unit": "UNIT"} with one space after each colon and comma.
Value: {"value": 880768.82, "unit": "ft³"}
